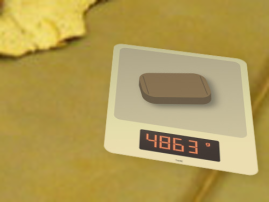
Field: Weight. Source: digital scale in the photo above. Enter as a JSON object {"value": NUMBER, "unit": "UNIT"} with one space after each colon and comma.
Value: {"value": 4863, "unit": "g"}
